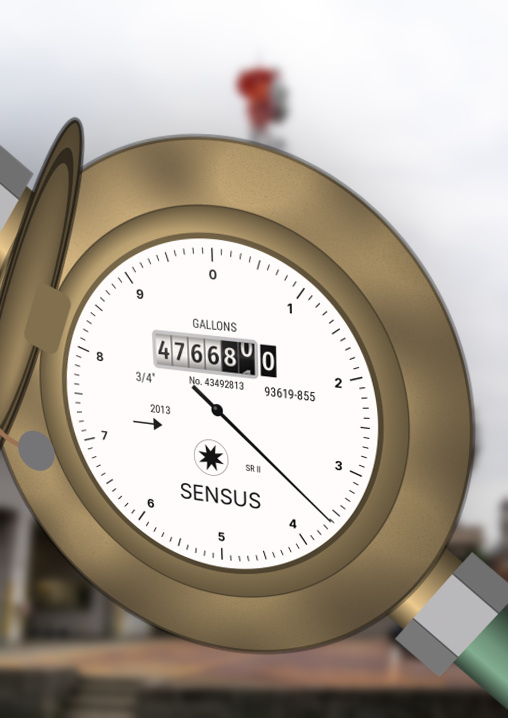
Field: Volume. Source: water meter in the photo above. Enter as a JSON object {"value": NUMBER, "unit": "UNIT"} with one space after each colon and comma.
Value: {"value": 4766803.6, "unit": "gal"}
